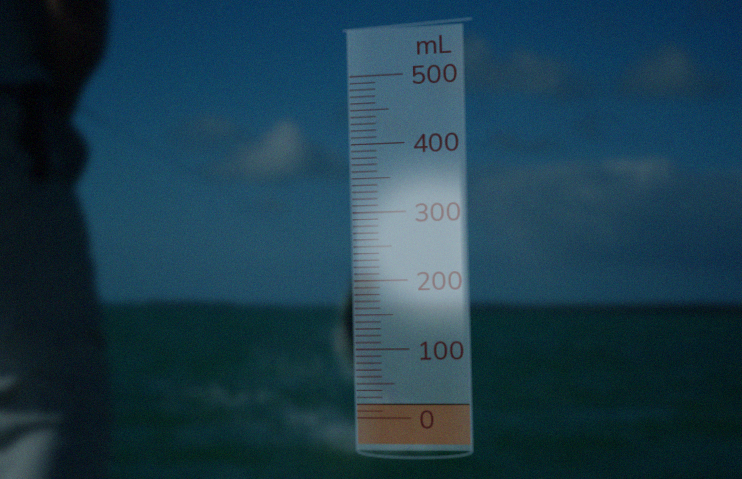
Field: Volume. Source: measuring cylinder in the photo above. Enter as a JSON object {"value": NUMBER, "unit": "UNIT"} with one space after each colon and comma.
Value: {"value": 20, "unit": "mL"}
